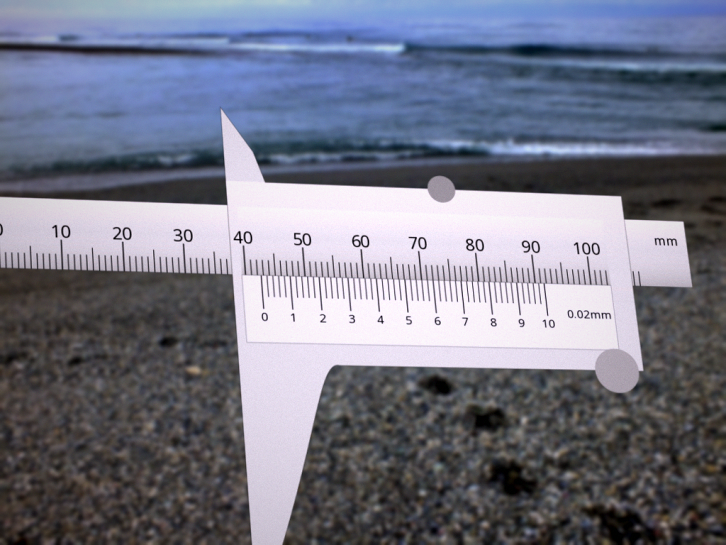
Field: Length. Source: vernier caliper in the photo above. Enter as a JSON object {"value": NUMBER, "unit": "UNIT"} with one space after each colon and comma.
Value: {"value": 42.6, "unit": "mm"}
